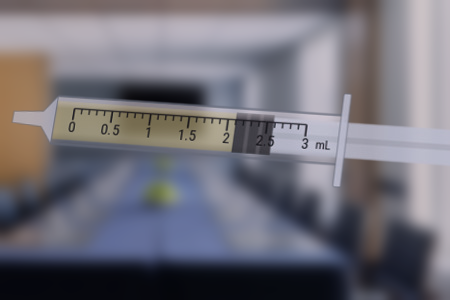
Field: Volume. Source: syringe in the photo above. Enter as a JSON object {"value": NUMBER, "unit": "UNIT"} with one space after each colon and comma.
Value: {"value": 2.1, "unit": "mL"}
